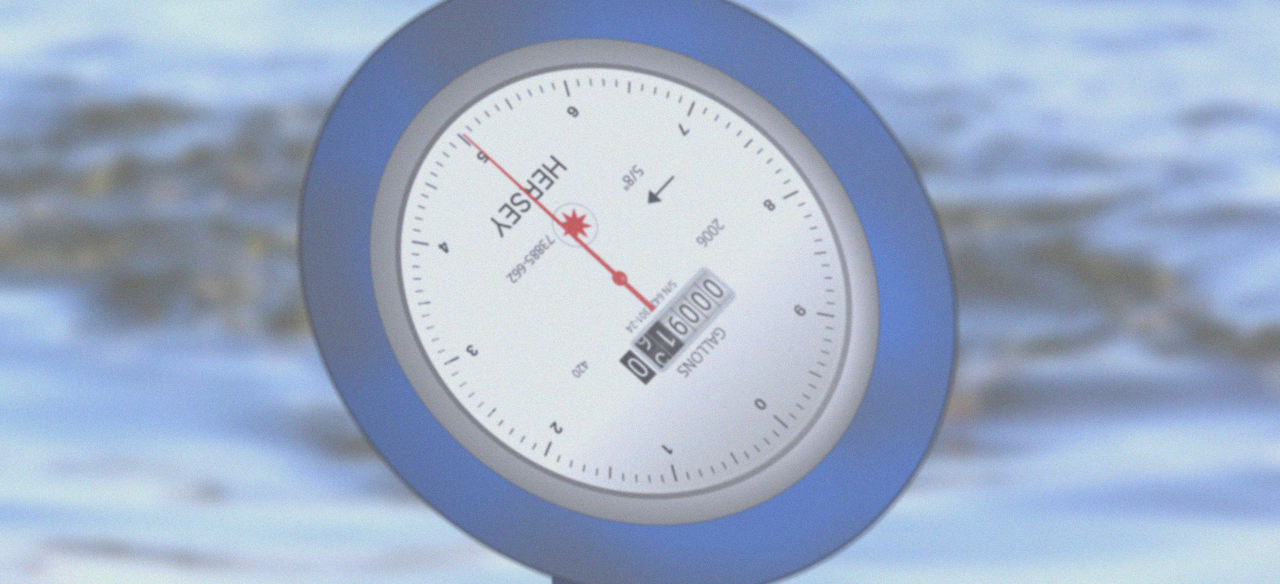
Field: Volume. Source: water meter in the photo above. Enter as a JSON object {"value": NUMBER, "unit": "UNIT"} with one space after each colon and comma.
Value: {"value": 9155.0, "unit": "gal"}
